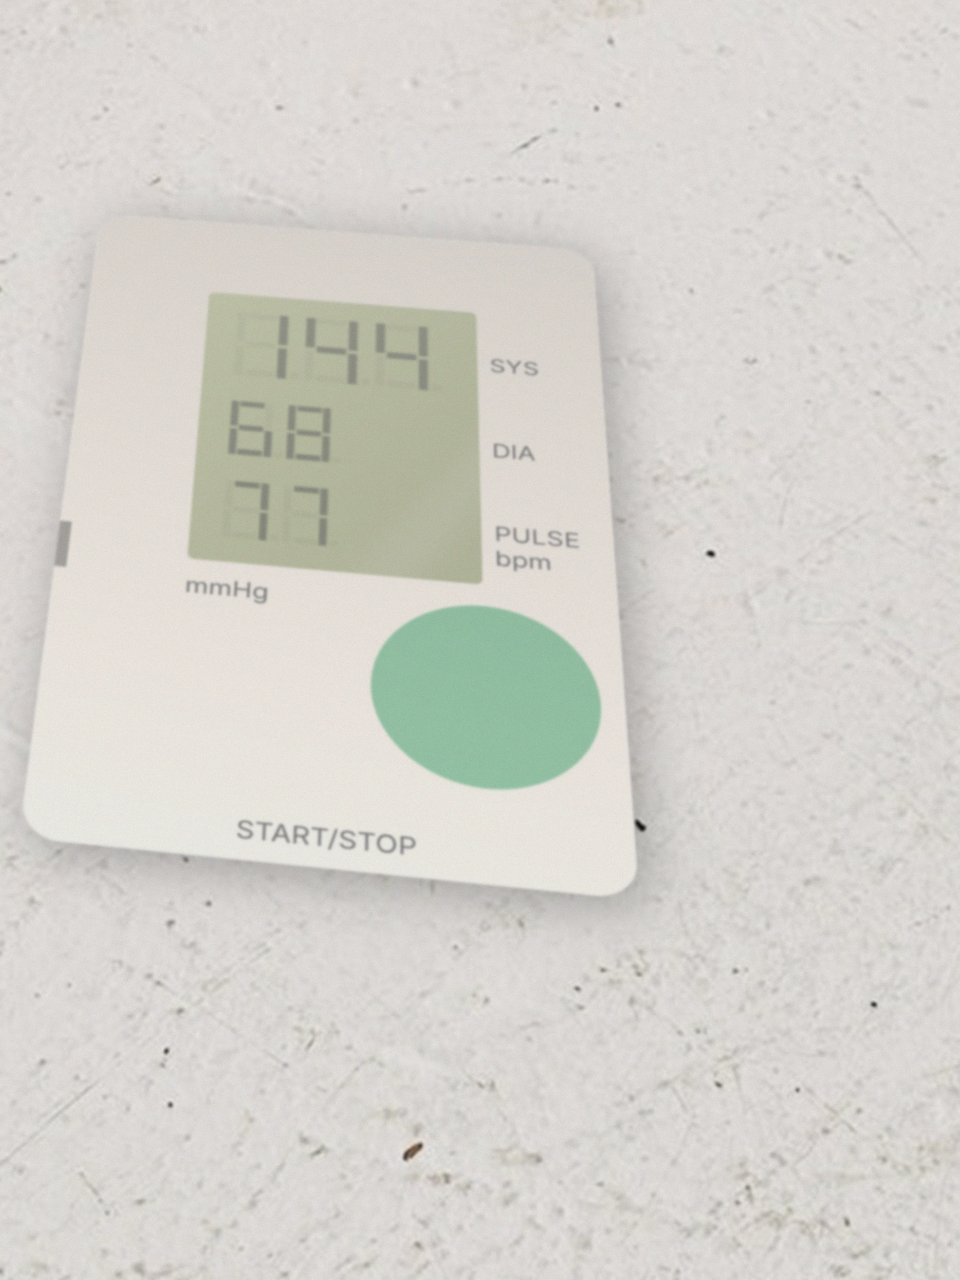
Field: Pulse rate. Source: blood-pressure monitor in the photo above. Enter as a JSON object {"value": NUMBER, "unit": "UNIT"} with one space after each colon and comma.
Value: {"value": 77, "unit": "bpm"}
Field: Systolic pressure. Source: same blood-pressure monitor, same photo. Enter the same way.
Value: {"value": 144, "unit": "mmHg"}
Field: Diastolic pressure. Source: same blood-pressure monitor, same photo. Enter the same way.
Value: {"value": 68, "unit": "mmHg"}
